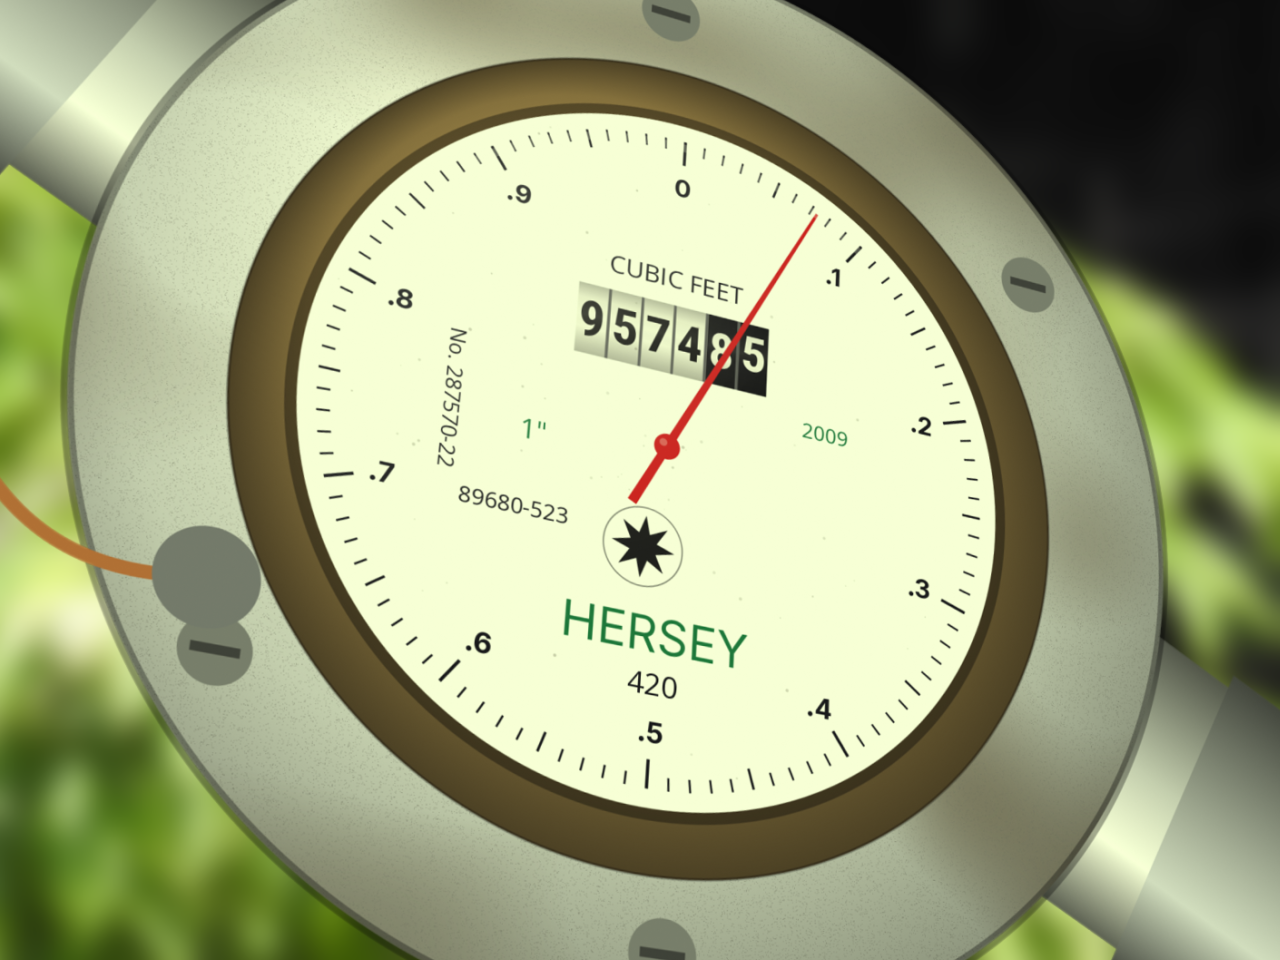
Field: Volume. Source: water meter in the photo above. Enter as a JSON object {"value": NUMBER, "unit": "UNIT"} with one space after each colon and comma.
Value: {"value": 957485.07, "unit": "ft³"}
